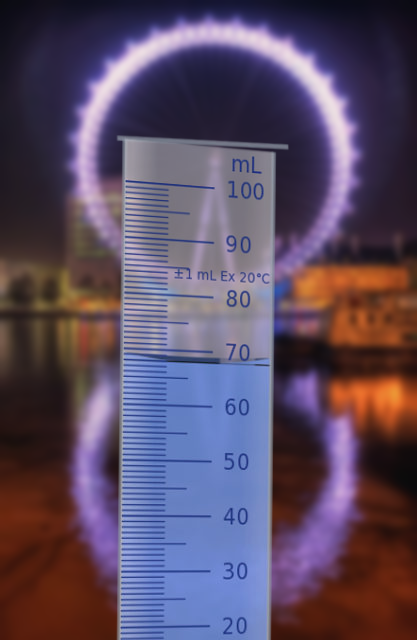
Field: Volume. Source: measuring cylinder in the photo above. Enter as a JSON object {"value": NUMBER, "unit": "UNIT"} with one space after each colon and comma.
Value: {"value": 68, "unit": "mL"}
